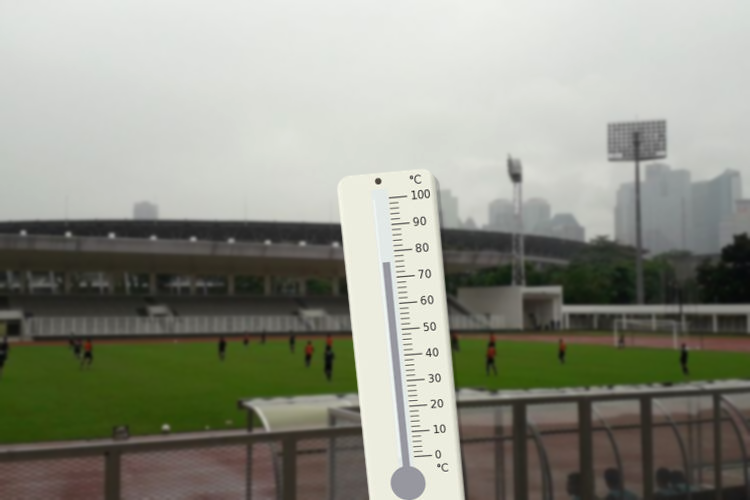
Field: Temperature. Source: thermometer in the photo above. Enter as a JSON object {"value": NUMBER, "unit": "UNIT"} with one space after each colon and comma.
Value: {"value": 76, "unit": "°C"}
